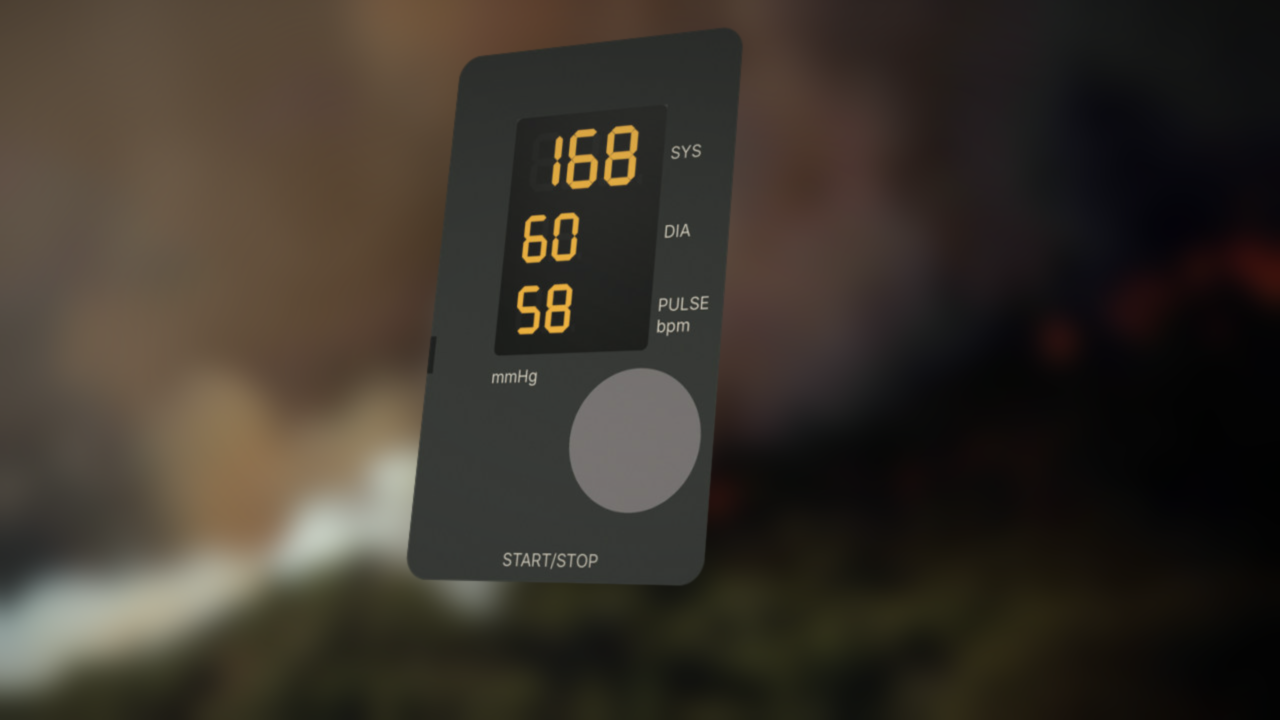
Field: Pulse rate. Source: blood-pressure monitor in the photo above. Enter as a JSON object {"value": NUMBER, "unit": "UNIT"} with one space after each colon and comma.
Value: {"value": 58, "unit": "bpm"}
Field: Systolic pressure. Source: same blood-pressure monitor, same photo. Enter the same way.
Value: {"value": 168, "unit": "mmHg"}
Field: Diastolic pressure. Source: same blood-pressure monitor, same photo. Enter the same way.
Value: {"value": 60, "unit": "mmHg"}
